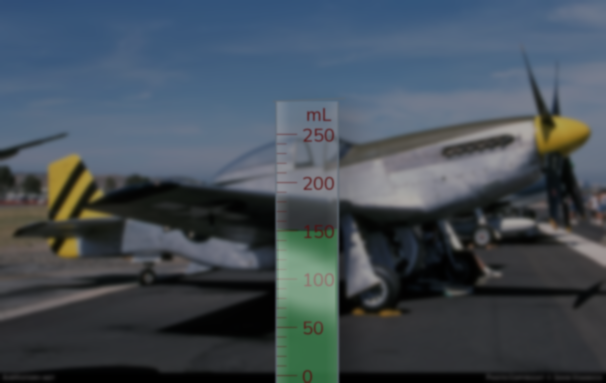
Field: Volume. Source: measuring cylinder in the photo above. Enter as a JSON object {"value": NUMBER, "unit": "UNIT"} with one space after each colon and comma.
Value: {"value": 150, "unit": "mL"}
